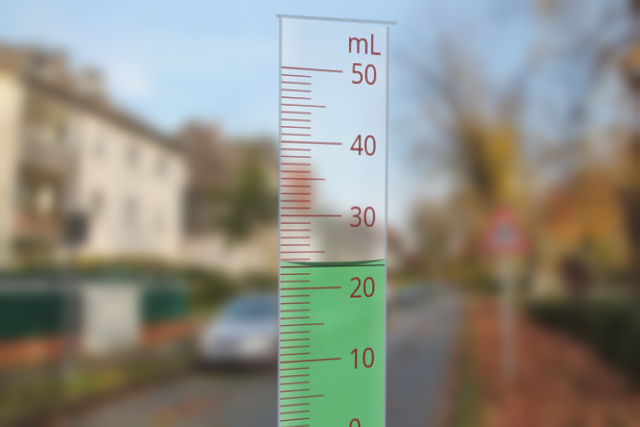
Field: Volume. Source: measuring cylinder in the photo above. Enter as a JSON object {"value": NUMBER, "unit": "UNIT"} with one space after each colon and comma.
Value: {"value": 23, "unit": "mL"}
